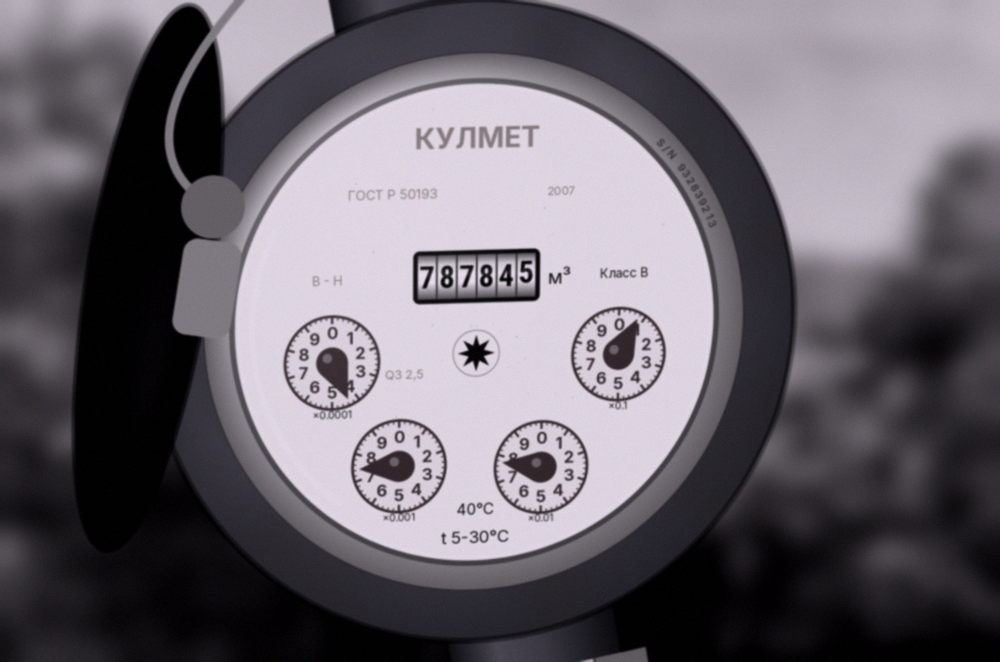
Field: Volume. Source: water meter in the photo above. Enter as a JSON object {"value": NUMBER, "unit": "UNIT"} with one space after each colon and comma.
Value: {"value": 787845.0774, "unit": "m³"}
